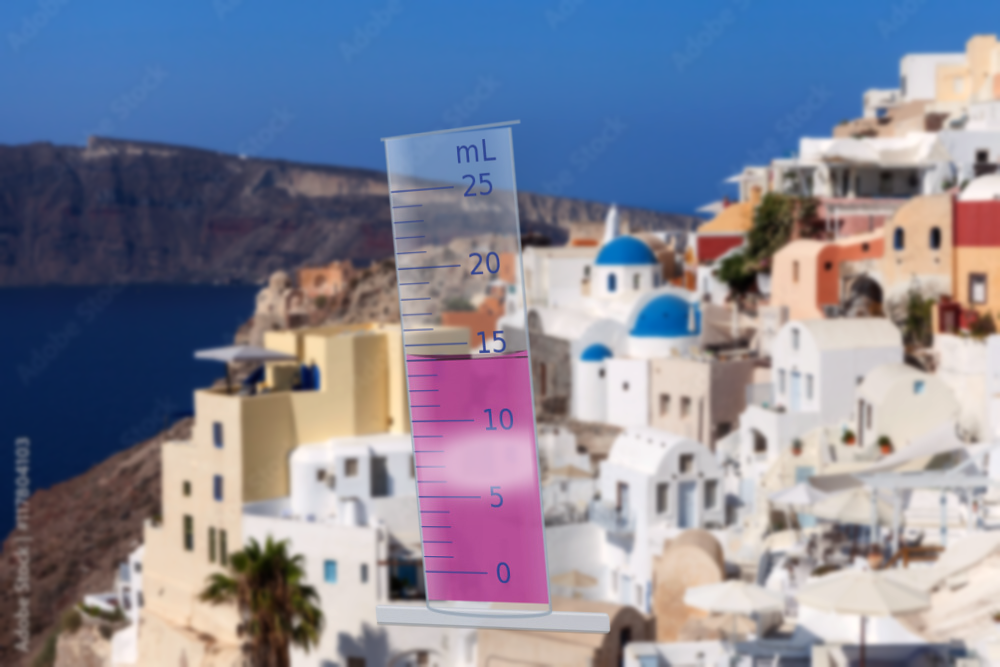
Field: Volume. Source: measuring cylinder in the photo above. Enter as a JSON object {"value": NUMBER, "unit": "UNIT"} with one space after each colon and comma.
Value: {"value": 14, "unit": "mL"}
